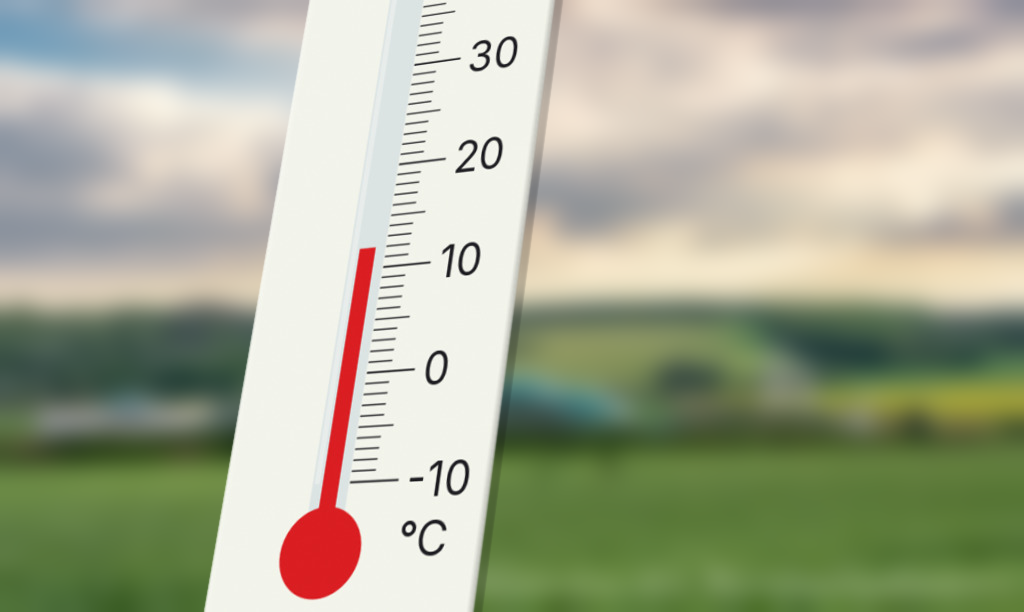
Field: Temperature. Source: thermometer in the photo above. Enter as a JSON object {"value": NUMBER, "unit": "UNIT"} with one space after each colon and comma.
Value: {"value": 12, "unit": "°C"}
